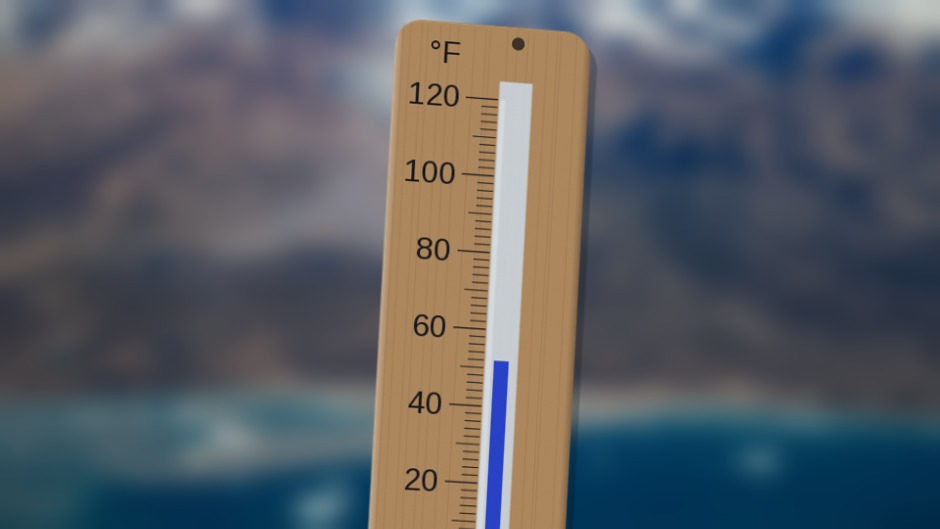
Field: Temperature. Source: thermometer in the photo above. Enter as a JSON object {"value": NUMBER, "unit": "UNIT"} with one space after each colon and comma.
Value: {"value": 52, "unit": "°F"}
